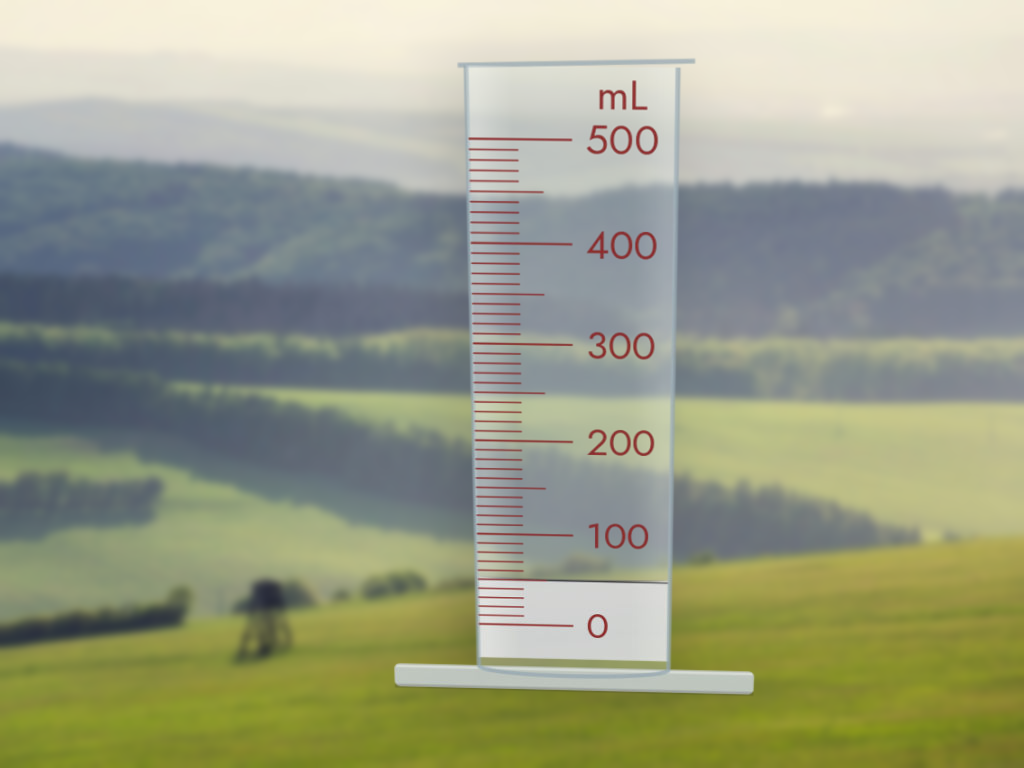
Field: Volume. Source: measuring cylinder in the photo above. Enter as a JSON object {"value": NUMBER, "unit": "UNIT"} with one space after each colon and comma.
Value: {"value": 50, "unit": "mL"}
